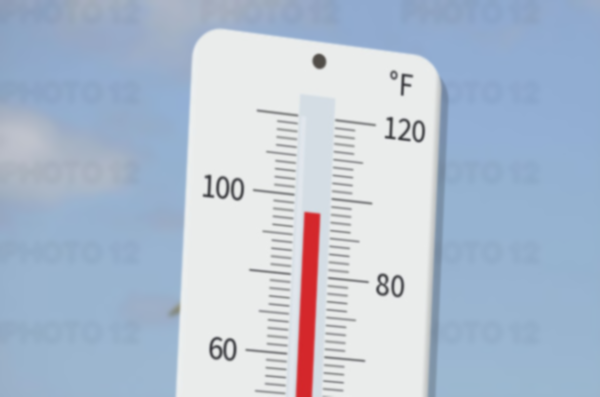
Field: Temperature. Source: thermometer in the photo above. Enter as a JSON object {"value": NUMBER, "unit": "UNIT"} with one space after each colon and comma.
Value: {"value": 96, "unit": "°F"}
